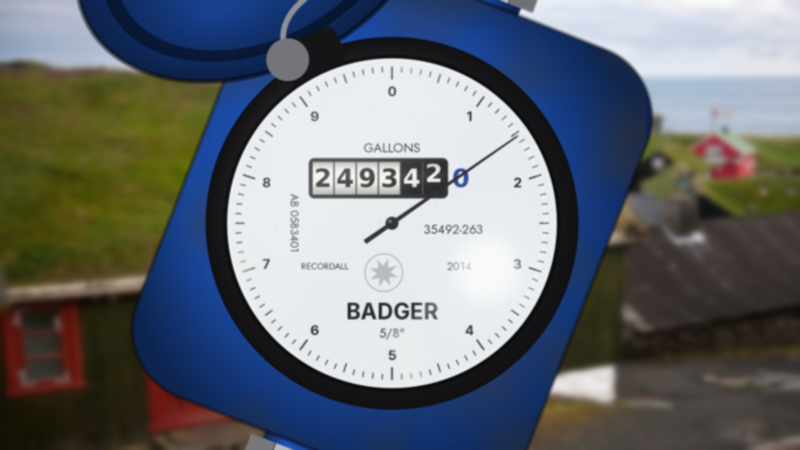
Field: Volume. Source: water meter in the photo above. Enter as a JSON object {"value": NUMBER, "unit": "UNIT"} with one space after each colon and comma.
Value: {"value": 2493421.5, "unit": "gal"}
